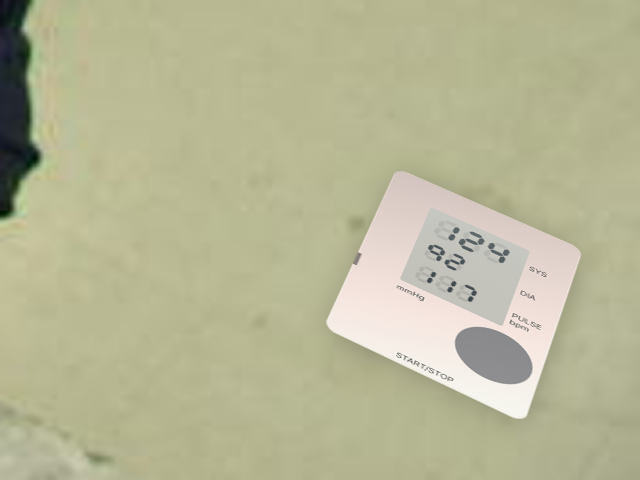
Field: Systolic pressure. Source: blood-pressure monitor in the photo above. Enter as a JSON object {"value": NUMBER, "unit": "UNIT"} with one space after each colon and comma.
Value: {"value": 124, "unit": "mmHg"}
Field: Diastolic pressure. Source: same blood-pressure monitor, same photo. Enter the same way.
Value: {"value": 92, "unit": "mmHg"}
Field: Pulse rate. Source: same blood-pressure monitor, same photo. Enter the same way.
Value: {"value": 117, "unit": "bpm"}
